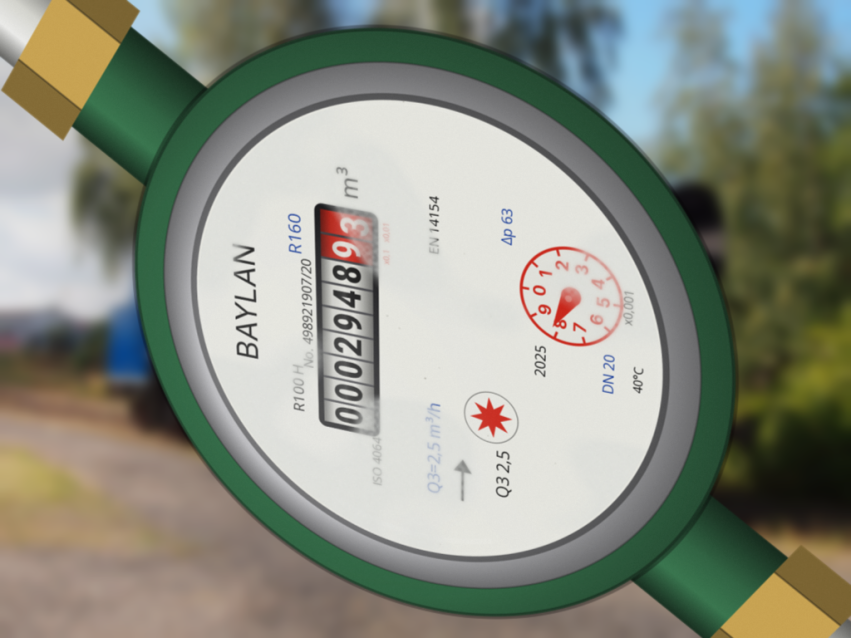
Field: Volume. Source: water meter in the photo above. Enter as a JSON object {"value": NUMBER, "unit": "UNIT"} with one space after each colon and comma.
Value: {"value": 2948.928, "unit": "m³"}
